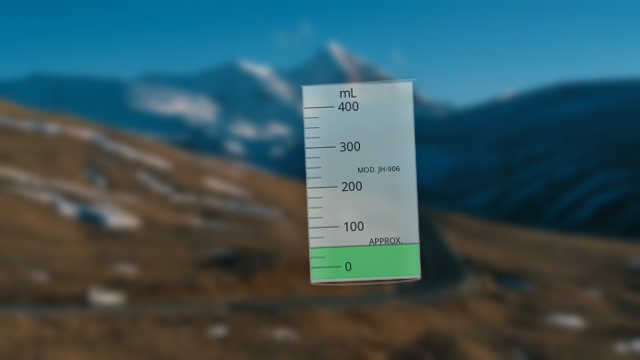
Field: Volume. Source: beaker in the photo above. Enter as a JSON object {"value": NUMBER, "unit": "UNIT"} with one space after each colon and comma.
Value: {"value": 50, "unit": "mL"}
